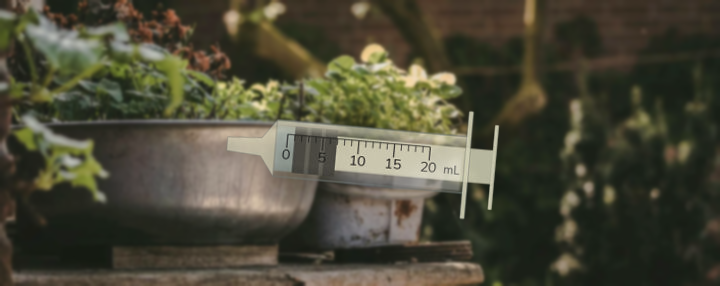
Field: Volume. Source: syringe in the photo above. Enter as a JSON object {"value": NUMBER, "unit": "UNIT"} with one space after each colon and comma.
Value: {"value": 1, "unit": "mL"}
